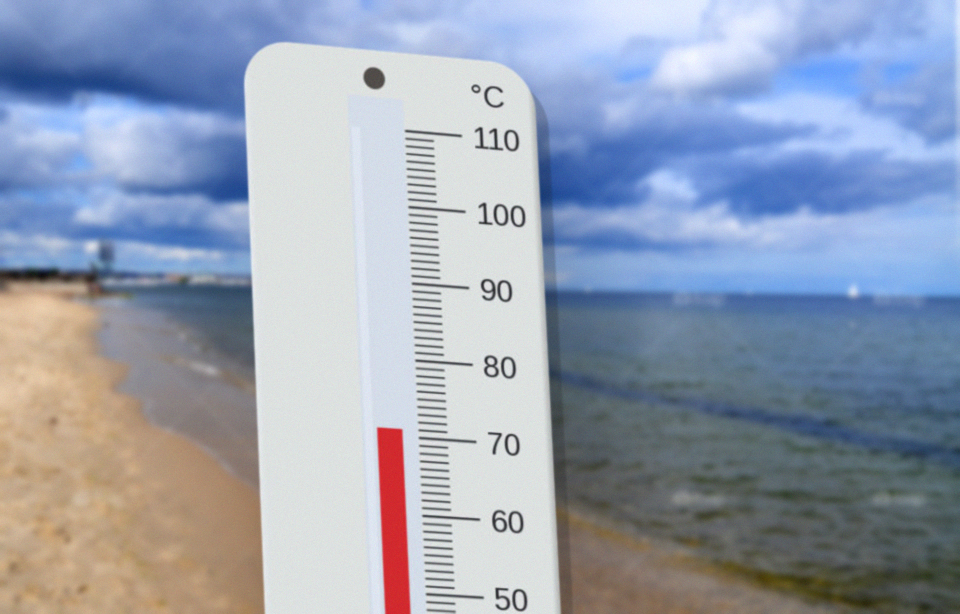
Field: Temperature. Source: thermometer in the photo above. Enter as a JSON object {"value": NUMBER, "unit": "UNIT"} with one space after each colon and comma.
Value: {"value": 71, "unit": "°C"}
